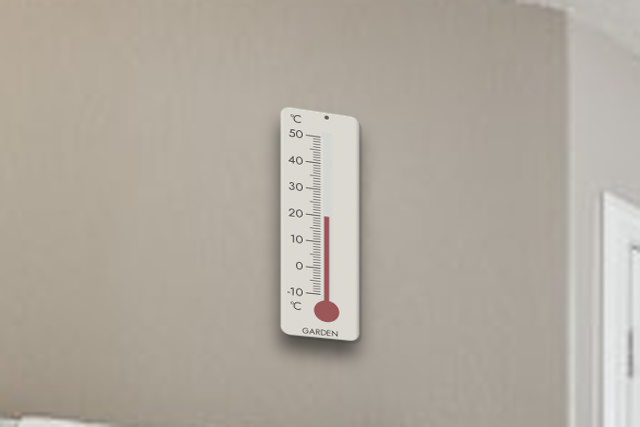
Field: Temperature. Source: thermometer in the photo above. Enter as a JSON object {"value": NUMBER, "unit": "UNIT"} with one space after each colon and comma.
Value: {"value": 20, "unit": "°C"}
